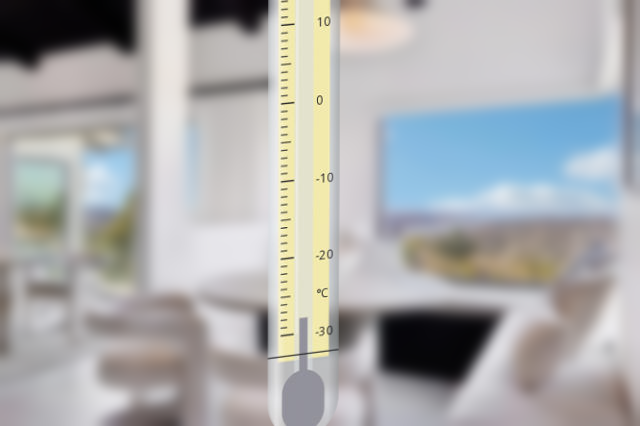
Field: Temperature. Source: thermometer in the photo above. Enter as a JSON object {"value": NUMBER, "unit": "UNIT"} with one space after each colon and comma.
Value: {"value": -28, "unit": "°C"}
